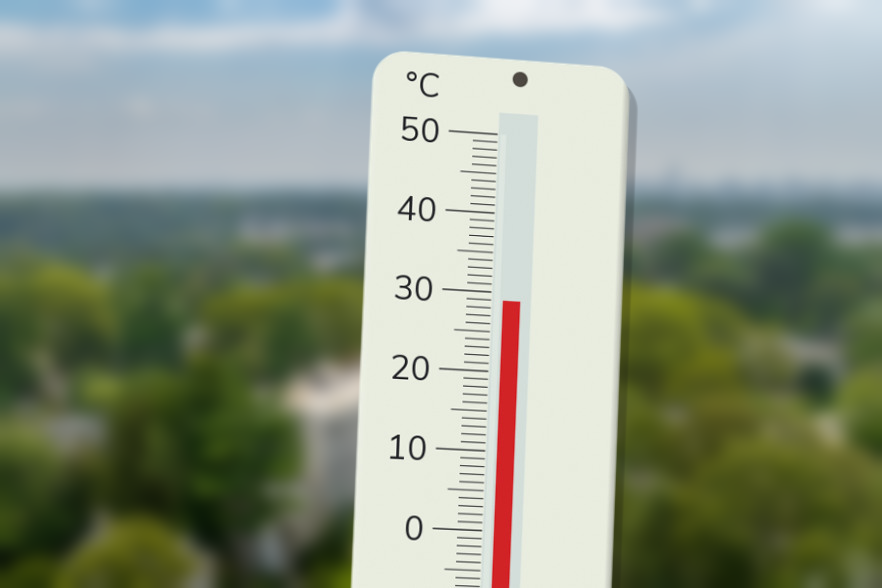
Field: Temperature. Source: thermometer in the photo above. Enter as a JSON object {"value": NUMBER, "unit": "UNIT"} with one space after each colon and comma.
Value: {"value": 29, "unit": "°C"}
